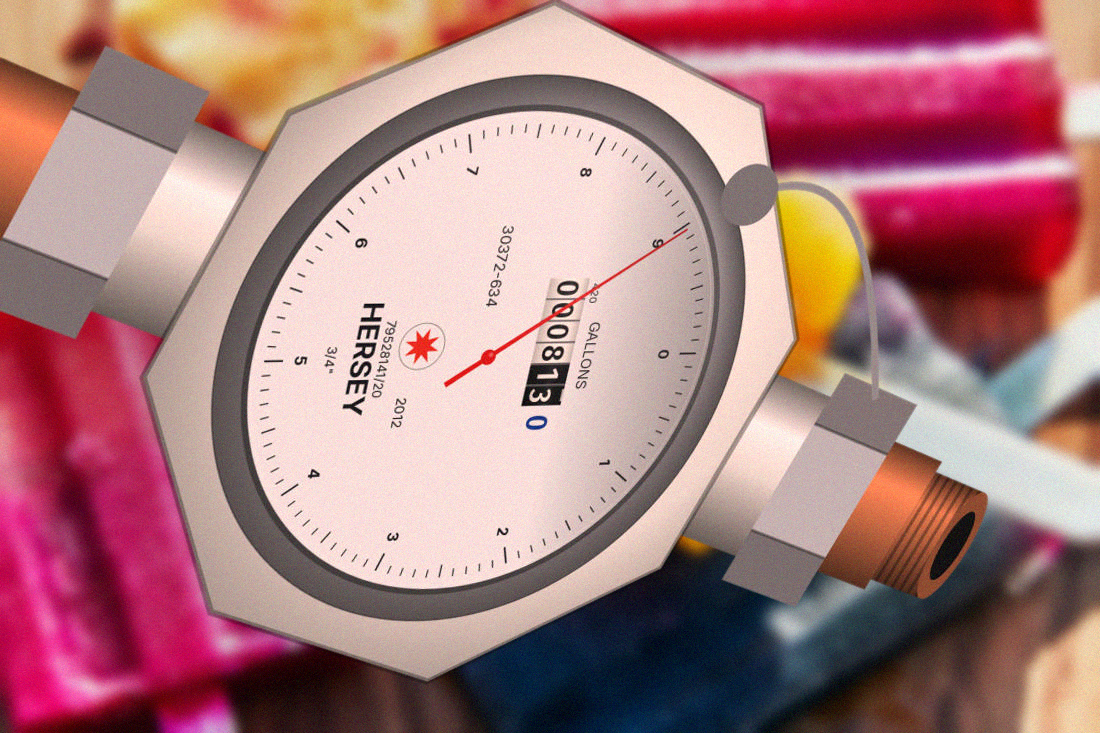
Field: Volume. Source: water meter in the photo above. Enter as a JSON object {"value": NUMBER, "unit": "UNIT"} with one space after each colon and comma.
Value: {"value": 8129.0, "unit": "gal"}
